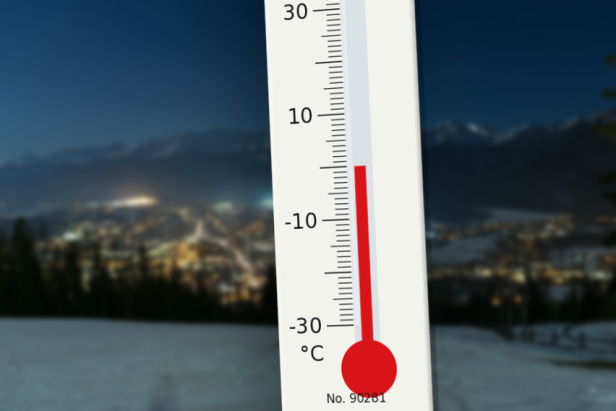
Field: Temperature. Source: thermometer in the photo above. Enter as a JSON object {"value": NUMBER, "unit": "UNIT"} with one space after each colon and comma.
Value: {"value": 0, "unit": "°C"}
